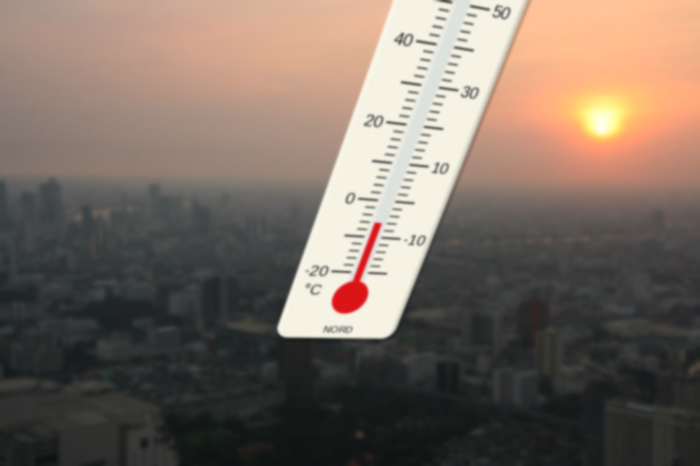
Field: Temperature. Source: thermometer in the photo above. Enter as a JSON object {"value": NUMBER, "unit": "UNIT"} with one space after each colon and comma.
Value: {"value": -6, "unit": "°C"}
